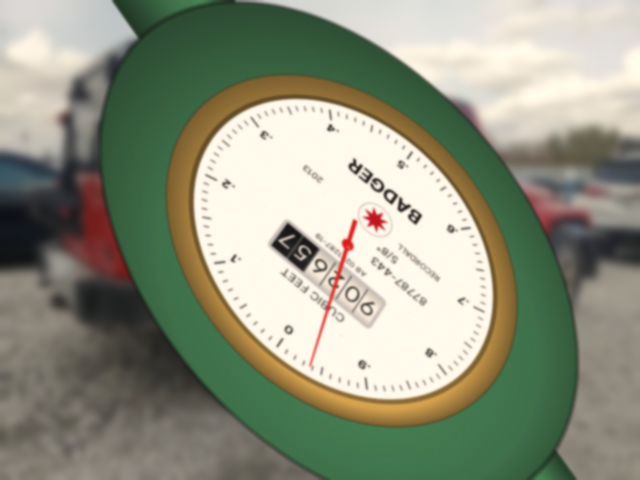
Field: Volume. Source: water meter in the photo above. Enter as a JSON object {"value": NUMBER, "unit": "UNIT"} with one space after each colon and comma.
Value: {"value": 902656.96, "unit": "ft³"}
